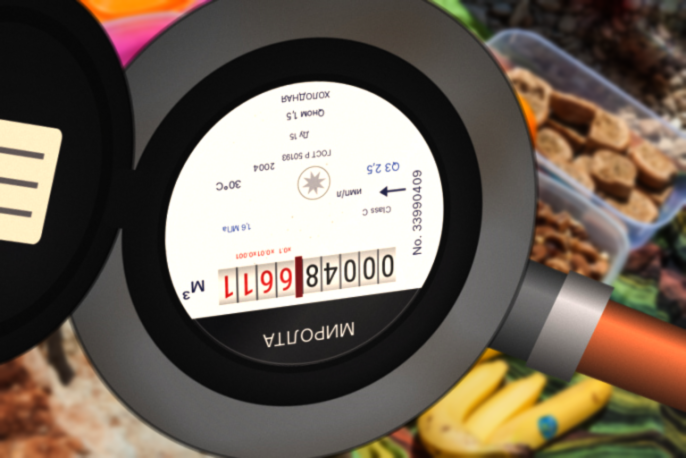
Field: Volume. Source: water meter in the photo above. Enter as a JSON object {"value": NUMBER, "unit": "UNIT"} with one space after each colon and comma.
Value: {"value": 48.6611, "unit": "m³"}
